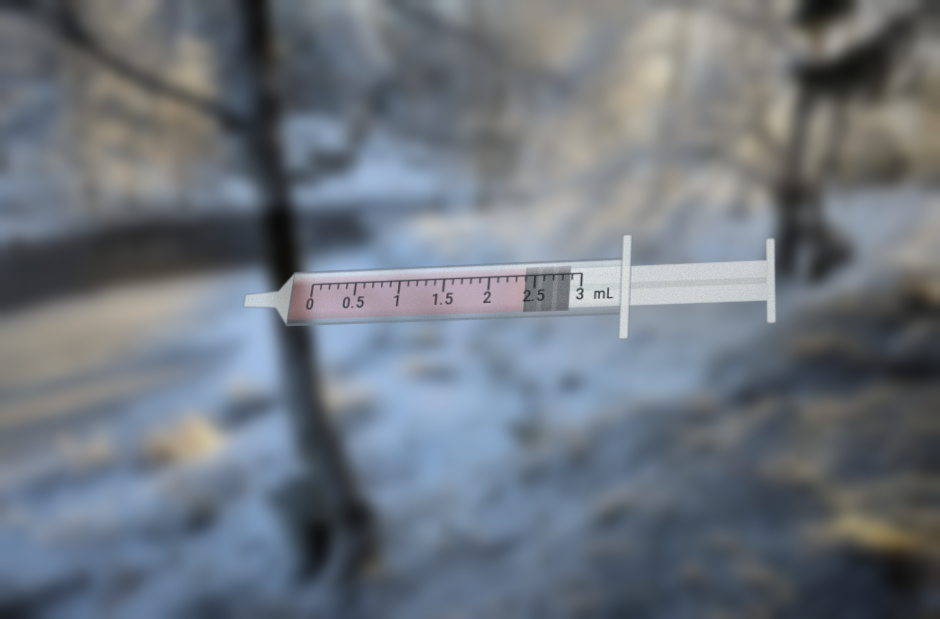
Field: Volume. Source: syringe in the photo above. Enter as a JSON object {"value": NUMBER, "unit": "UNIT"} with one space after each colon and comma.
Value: {"value": 2.4, "unit": "mL"}
